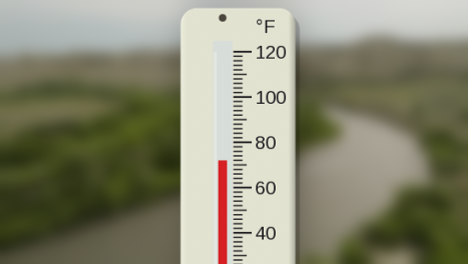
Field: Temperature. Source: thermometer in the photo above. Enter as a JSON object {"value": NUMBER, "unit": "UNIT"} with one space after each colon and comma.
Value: {"value": 72, "unit": "°F"}
